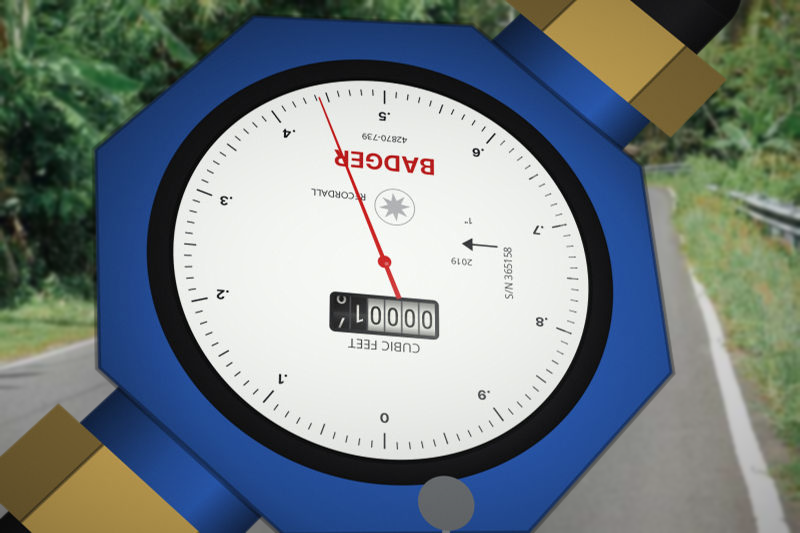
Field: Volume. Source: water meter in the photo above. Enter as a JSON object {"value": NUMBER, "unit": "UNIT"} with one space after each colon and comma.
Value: {"value": 17.44, "unit": "ft³"}
